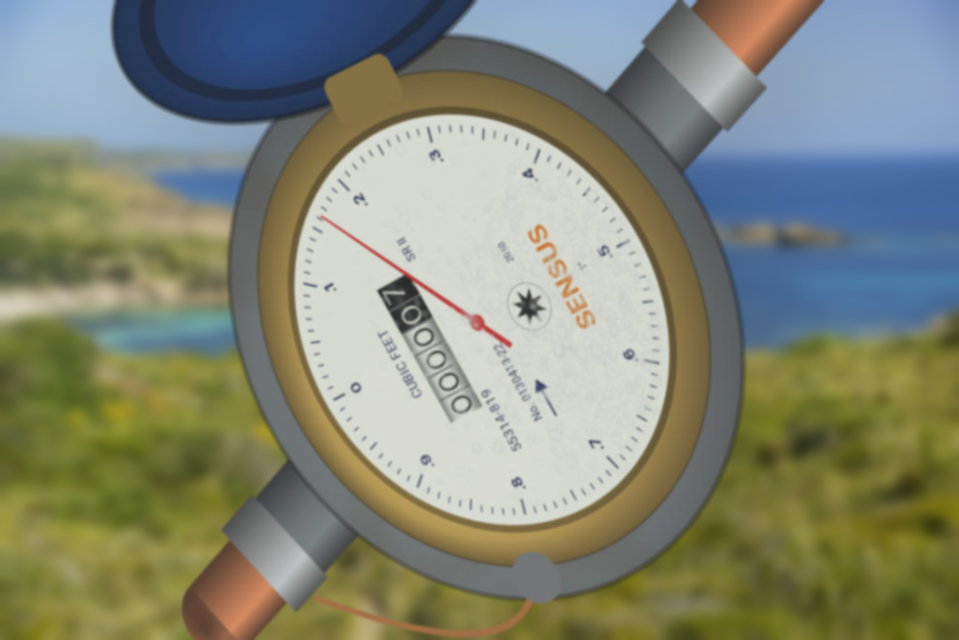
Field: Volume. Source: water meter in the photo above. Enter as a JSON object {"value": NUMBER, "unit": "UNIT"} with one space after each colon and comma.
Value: {"value": 7.16, "unit": "ft³"}
